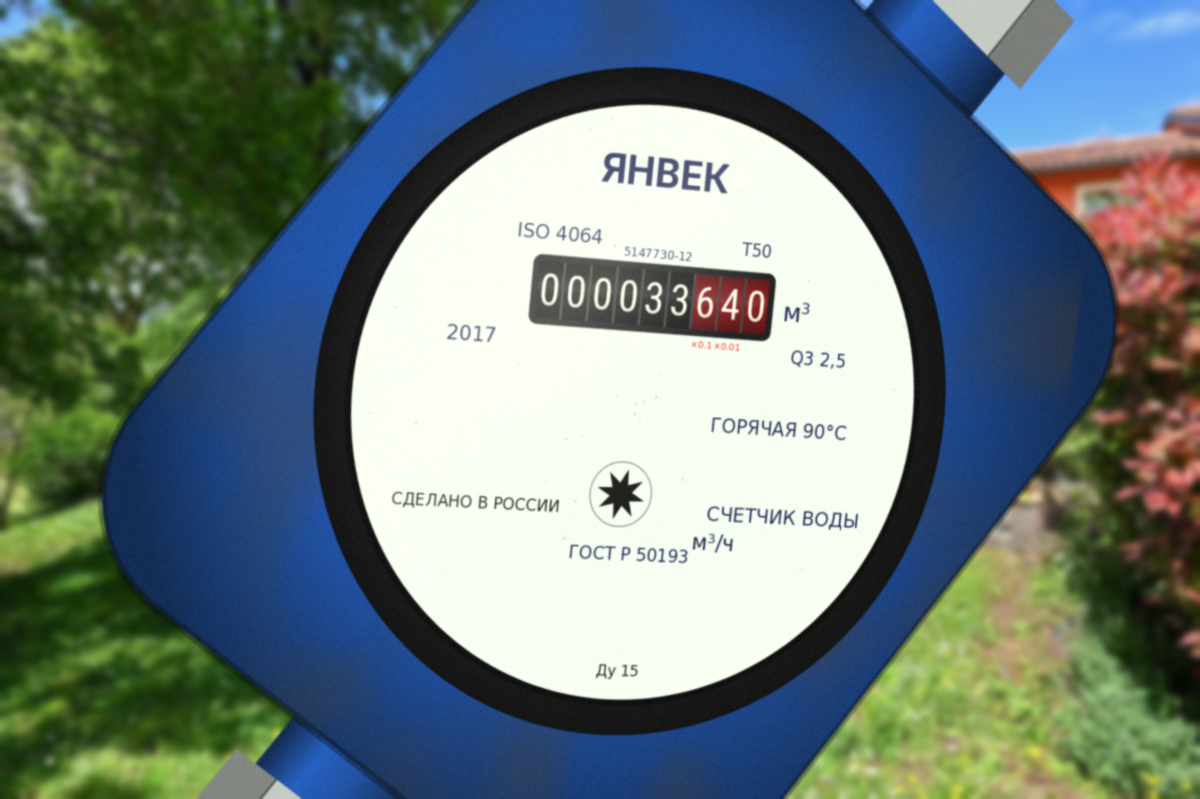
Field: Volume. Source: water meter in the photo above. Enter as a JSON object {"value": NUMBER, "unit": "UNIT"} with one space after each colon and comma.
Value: {"value": 33.640, "unit": "m³"}
